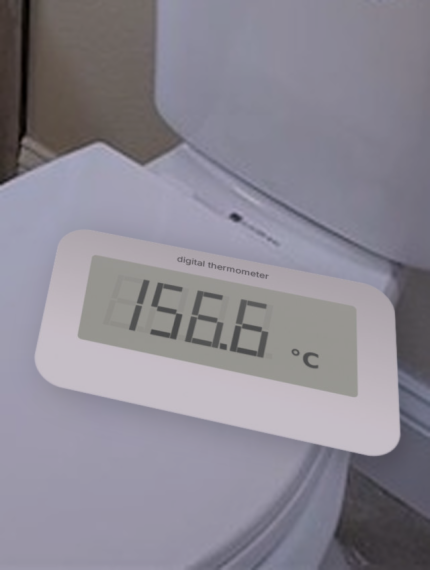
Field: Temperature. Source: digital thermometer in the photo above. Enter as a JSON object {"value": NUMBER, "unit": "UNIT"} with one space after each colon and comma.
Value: {"value": 156.6, "unit": "°C"}
